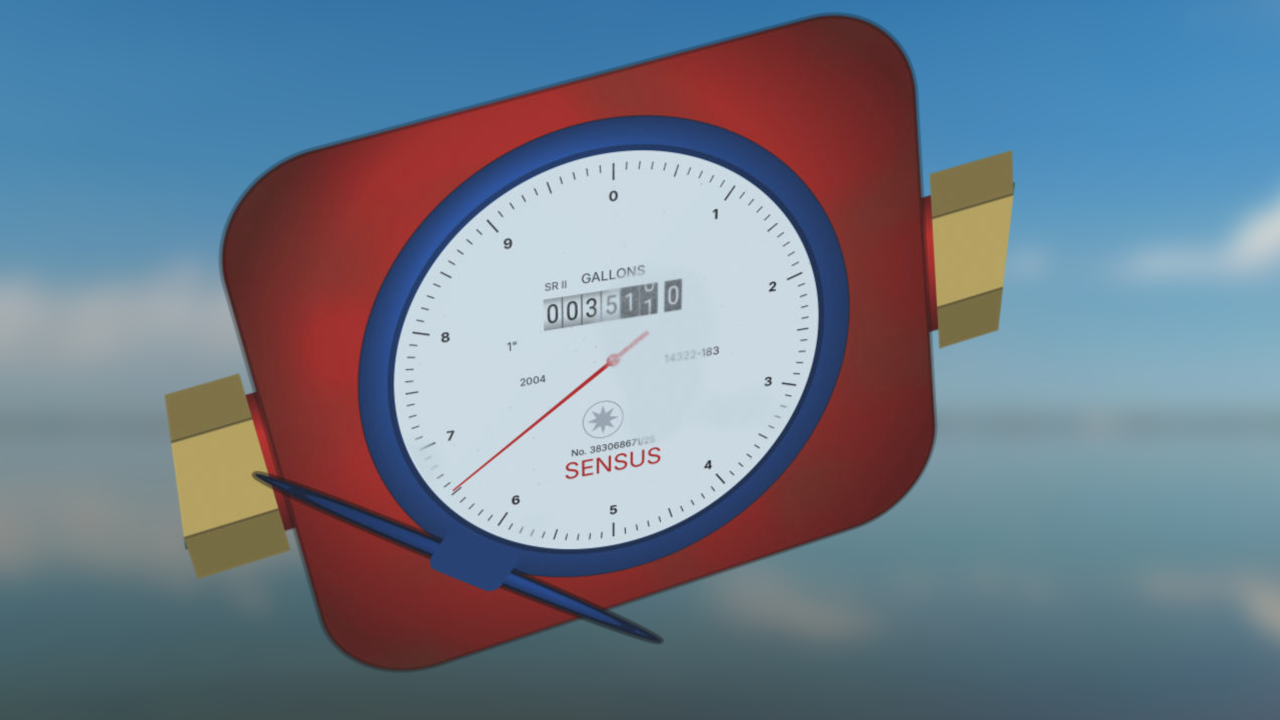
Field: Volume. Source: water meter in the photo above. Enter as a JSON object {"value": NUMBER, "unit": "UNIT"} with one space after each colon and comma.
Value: {"value": 35106.5, "unit": "gal"}
